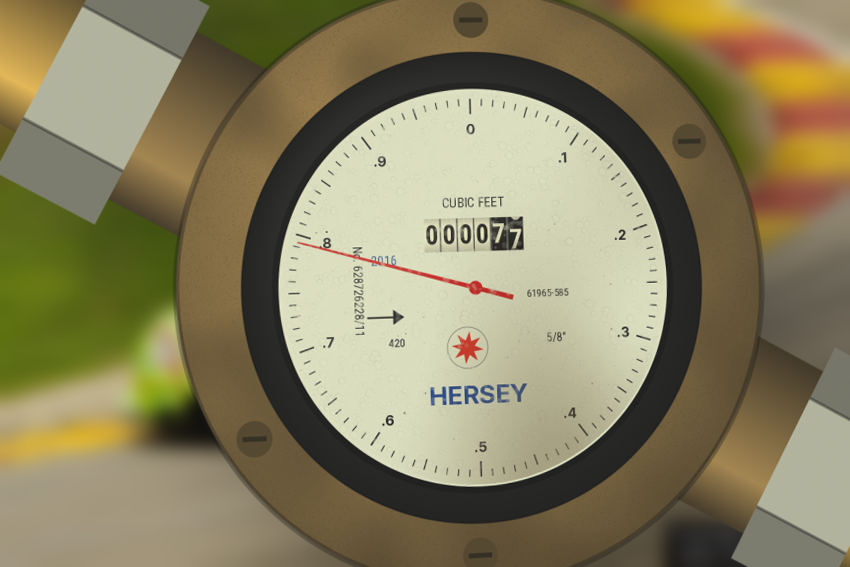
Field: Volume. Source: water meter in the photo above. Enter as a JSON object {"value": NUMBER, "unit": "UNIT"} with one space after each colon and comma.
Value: {"value": 76.79, "unit": "ft³"}
